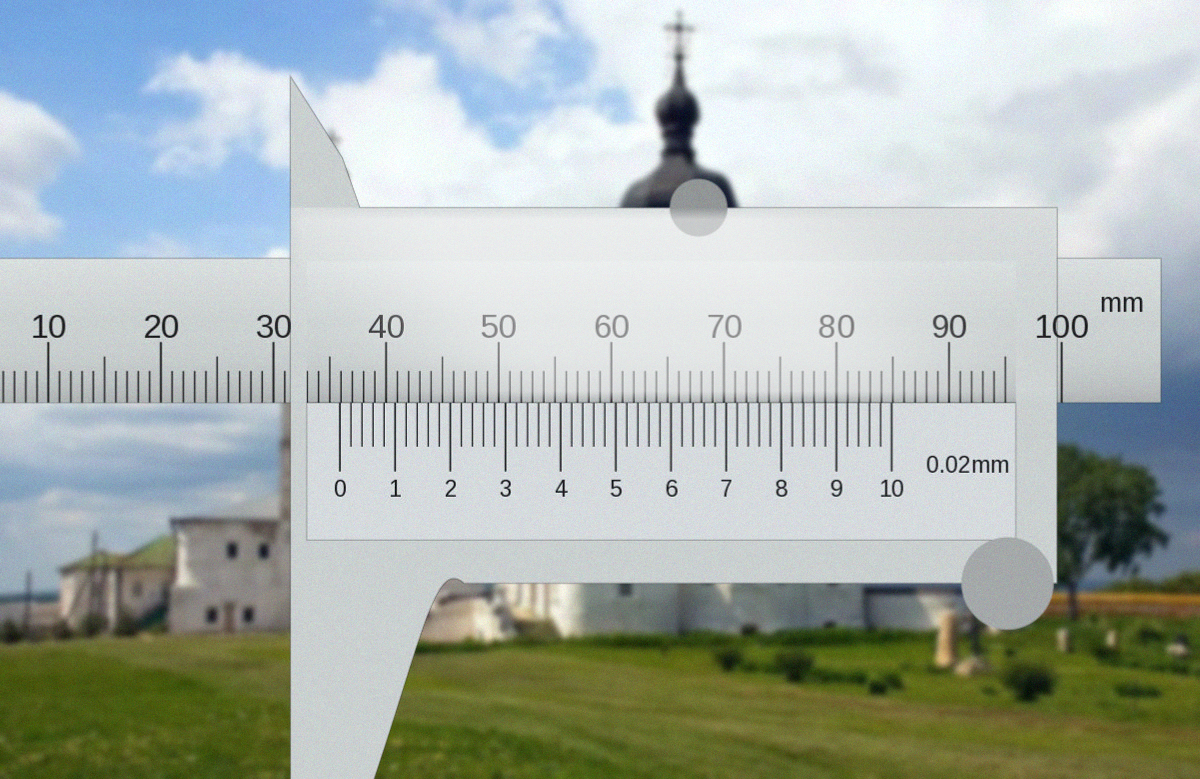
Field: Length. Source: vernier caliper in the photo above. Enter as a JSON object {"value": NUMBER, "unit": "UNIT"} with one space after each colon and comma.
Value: {"value": 35.9, "unit": "mm"}
